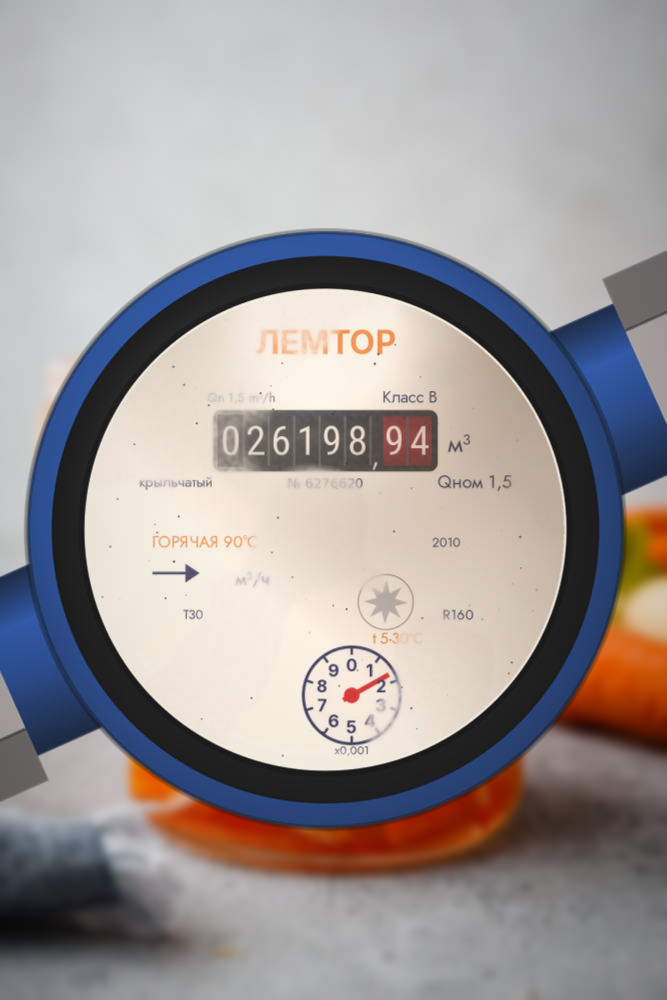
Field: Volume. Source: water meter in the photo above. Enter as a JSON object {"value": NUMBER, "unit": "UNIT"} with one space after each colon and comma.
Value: {"value": 26198.941, "unit": "m³"}
